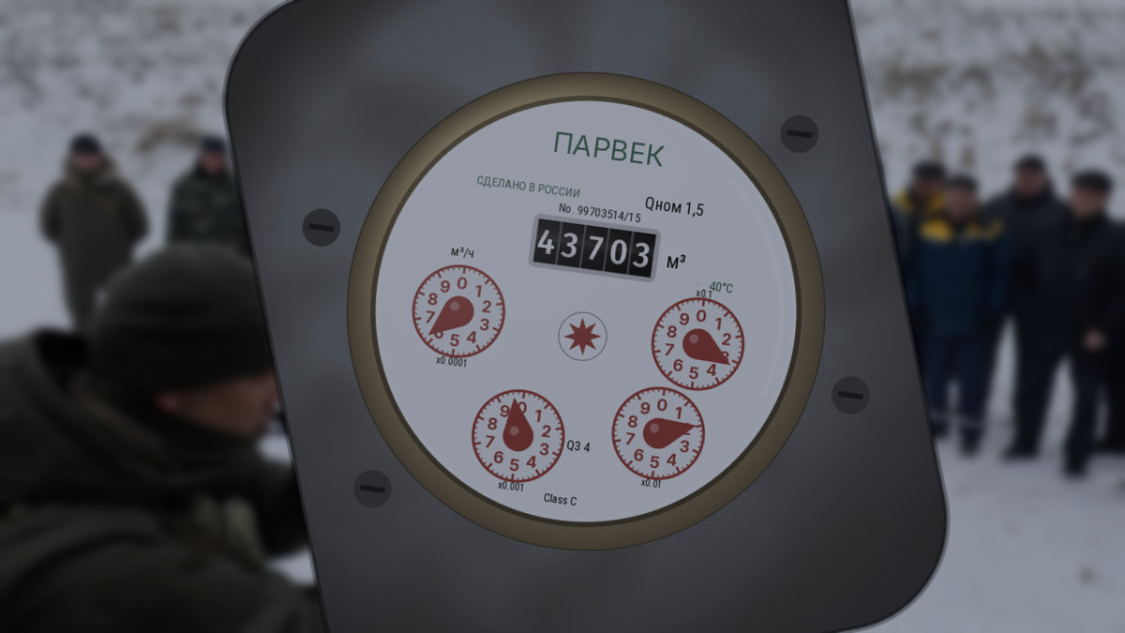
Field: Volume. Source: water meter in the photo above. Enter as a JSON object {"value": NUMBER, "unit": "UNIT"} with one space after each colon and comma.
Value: {"value": 43703.3196, "unit": "m³"}
